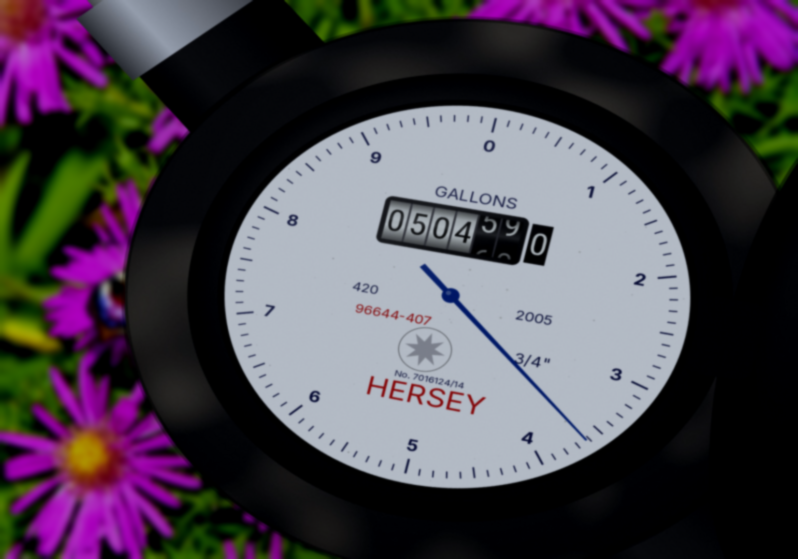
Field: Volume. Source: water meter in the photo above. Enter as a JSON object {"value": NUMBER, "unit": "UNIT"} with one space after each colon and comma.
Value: {"value": 504593.6, "unit": "gal"}
